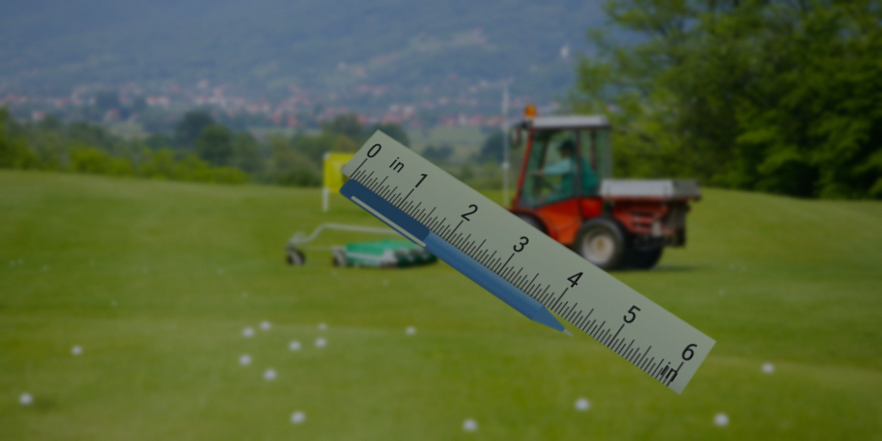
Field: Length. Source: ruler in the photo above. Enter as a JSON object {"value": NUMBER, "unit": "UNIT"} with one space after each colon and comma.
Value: {"value": 4.5, "unit": "in"}
